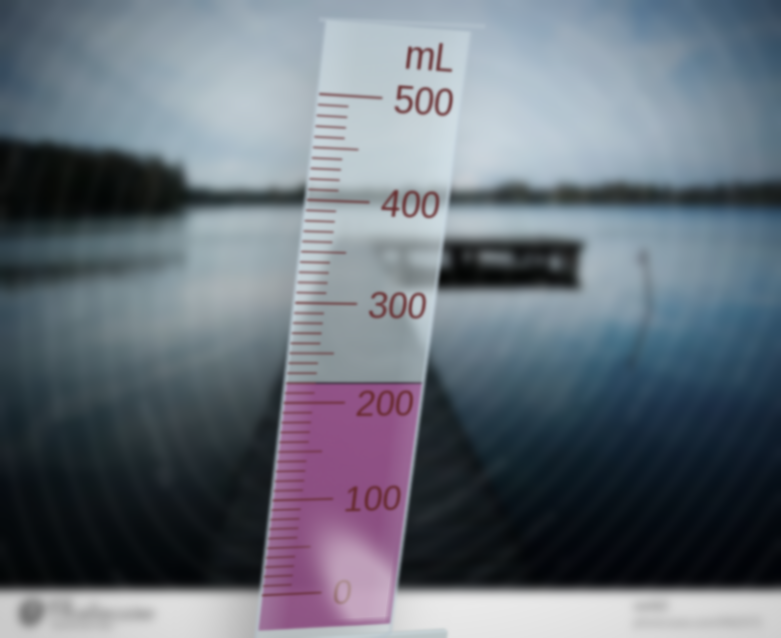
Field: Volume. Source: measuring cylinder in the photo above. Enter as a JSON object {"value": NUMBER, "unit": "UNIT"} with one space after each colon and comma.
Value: {"value": 220, "unit": "mL"}
